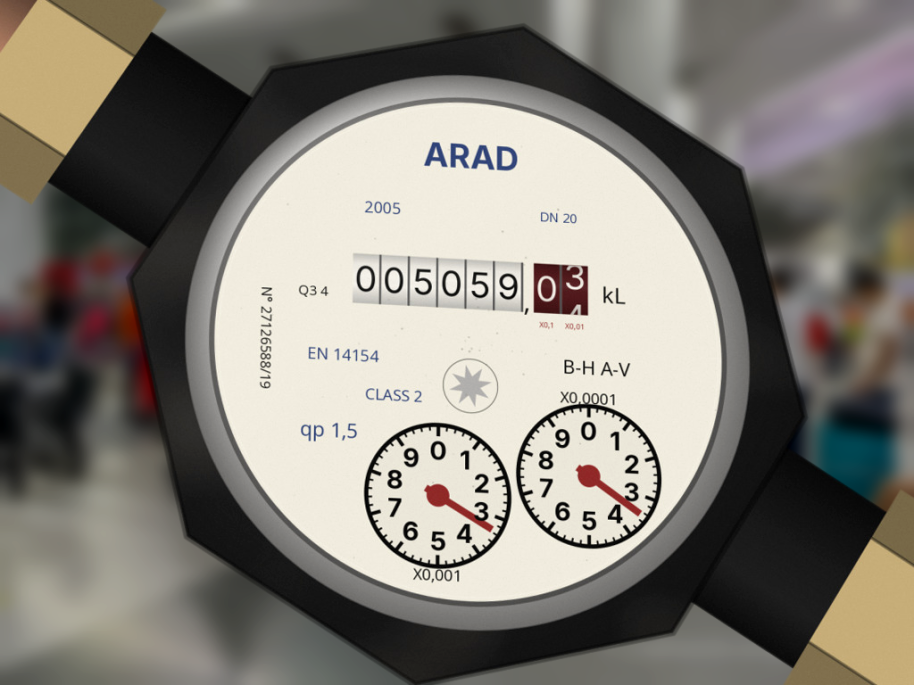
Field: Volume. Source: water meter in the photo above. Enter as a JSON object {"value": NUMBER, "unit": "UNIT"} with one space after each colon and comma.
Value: {"value": 5059.0333, "unit": "kL"}
